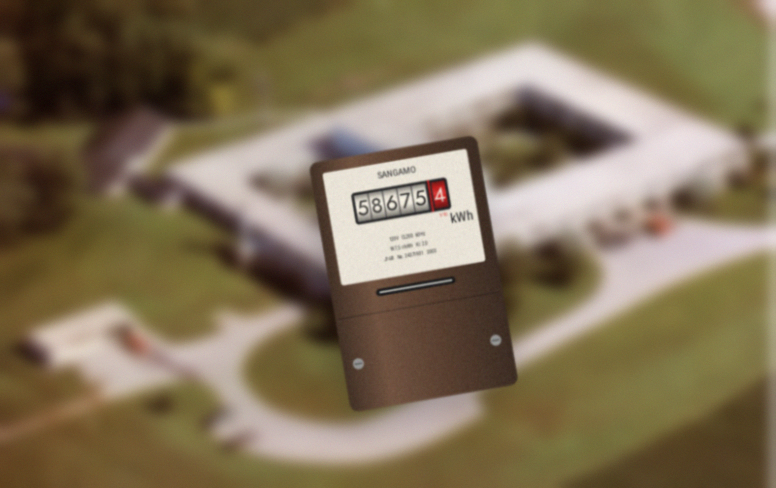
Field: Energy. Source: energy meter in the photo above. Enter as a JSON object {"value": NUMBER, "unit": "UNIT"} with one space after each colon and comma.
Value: {"value": 58675.4, "unit": "kWh"}
